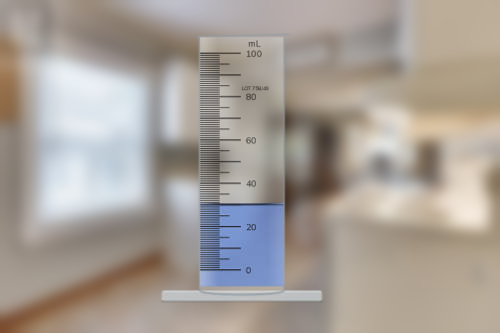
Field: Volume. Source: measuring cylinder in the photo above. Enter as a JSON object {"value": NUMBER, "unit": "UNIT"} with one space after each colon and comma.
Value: {"value": 30, "unit": "mL"}
